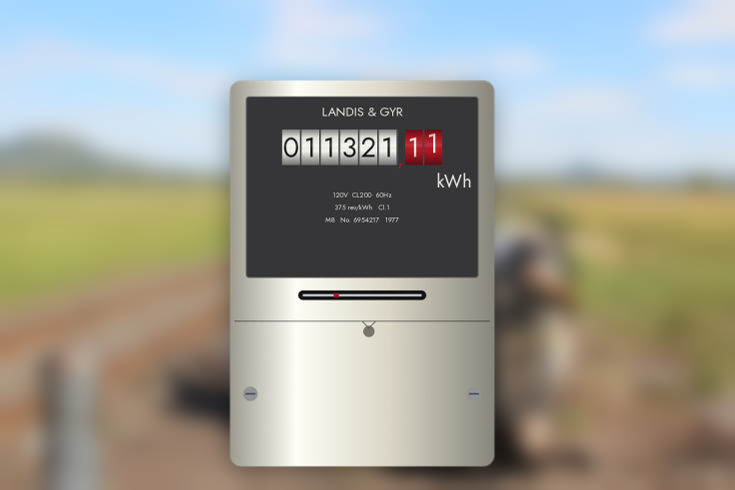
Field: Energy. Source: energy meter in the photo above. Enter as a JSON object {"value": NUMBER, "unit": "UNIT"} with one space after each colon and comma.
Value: {"value": 11321.11, "unit": "kWh"}
